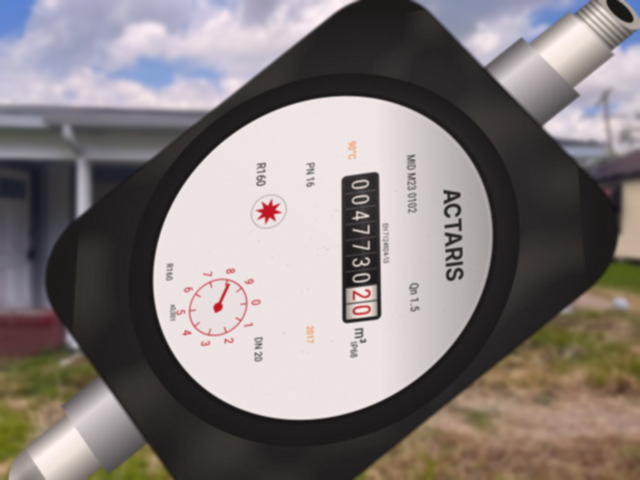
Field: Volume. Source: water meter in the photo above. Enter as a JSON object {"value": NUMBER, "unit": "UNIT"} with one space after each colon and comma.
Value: {"value": 47730.208, "unit": "m³"}
